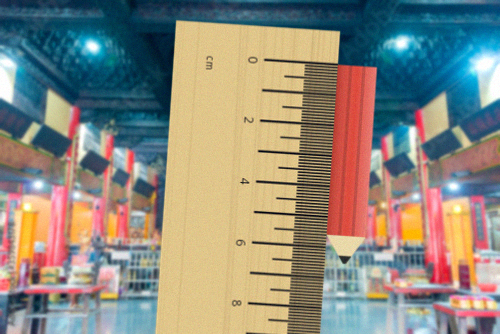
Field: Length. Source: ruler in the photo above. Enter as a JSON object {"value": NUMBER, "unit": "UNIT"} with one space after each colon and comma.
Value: {"value": 6.5, "unit": "cm"}
